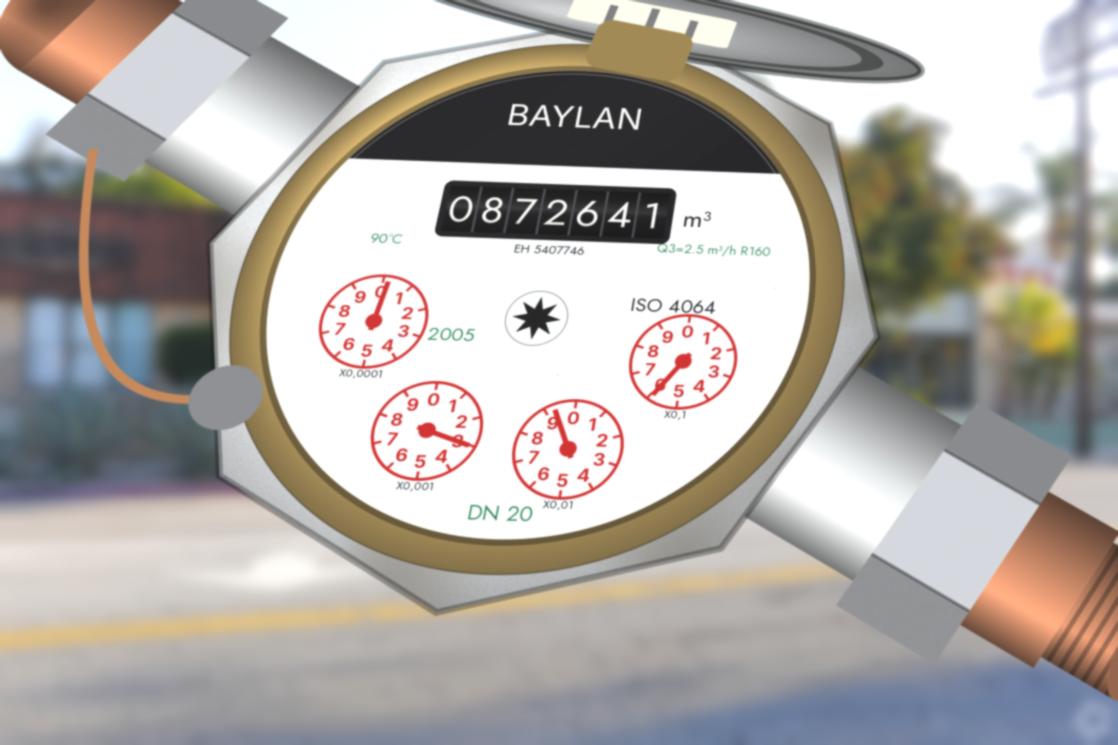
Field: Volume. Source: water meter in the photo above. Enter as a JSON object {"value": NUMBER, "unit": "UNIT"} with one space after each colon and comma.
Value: {"value": 872641.5930, "unit": "m³"}
